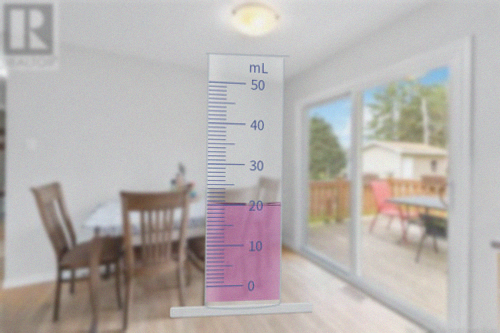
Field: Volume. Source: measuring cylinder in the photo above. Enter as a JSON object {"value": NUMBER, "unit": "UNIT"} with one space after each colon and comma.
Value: {"value": 20, "unit": "mL"}
